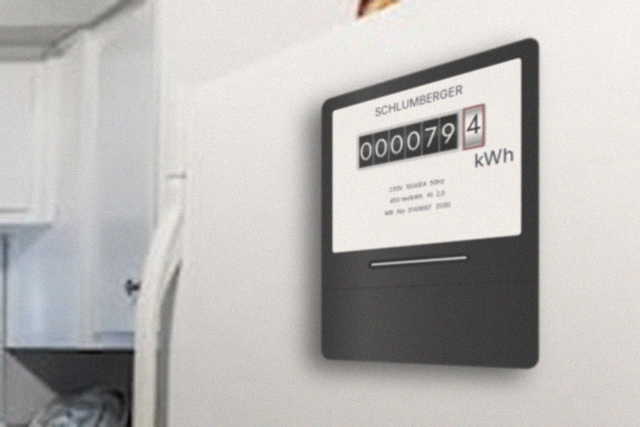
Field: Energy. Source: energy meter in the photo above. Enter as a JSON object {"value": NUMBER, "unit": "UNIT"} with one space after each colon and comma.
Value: {"value": 79.4, "unit": "kWh"}
